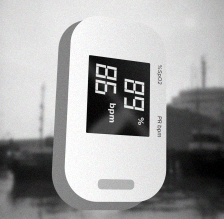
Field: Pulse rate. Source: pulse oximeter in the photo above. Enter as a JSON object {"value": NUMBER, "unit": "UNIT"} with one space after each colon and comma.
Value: {"value": 86, "unit": "bpm"}
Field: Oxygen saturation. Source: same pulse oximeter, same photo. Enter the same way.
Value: {"value": 89, "unit": "%"}
